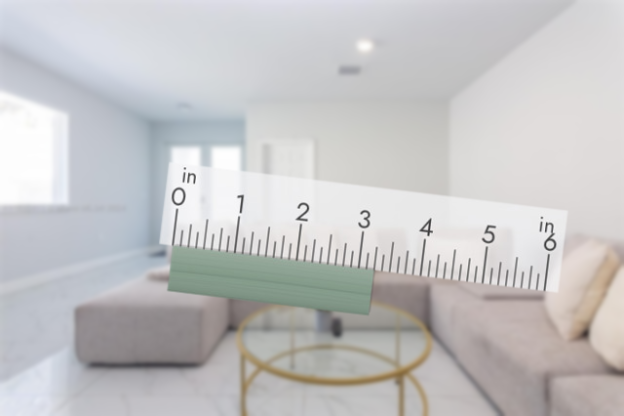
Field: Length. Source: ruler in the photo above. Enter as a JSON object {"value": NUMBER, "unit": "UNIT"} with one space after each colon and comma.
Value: {"value": 3.25, "unit": "in"}
